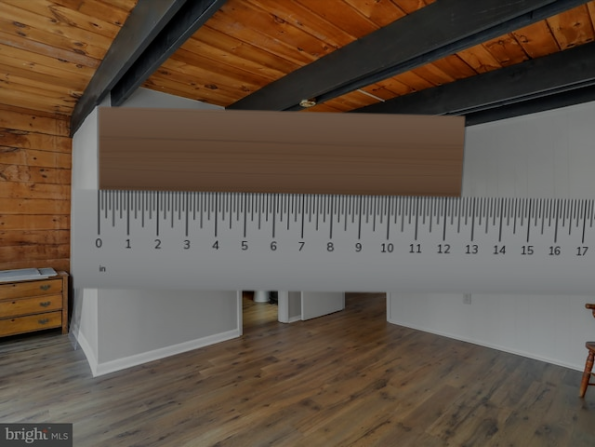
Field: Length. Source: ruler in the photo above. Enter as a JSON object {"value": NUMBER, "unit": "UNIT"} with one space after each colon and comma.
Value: {"value": 12.5, "unit": "in"}
